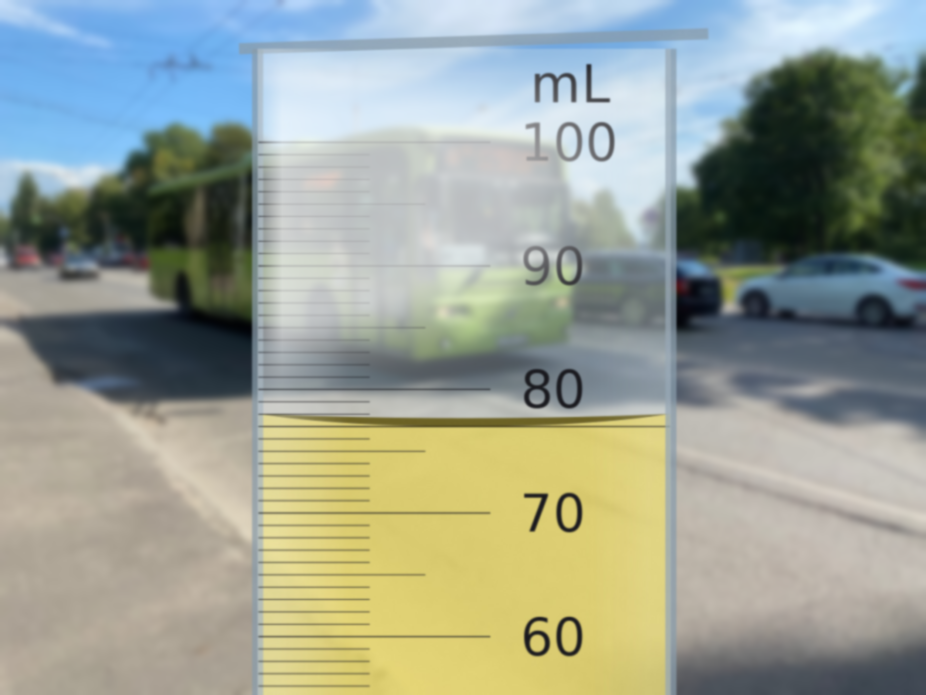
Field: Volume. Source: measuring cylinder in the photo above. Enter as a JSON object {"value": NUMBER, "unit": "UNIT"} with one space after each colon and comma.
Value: {"value": 77, "unit": "mL"}
